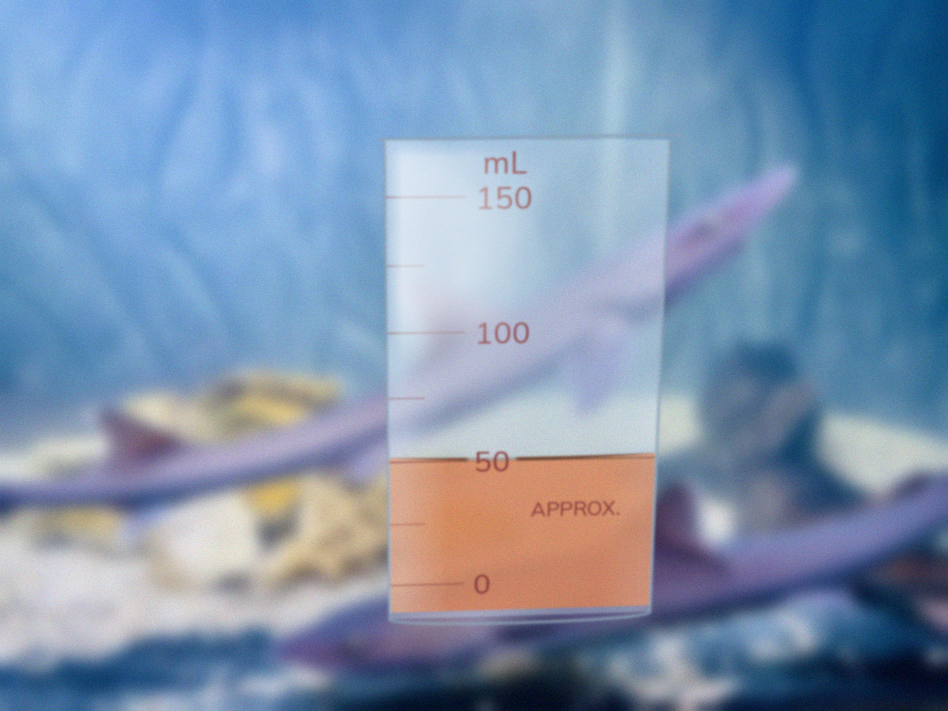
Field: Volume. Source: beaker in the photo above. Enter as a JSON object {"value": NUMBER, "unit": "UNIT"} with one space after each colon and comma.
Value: {"value": 50, "unit": "mL"}
